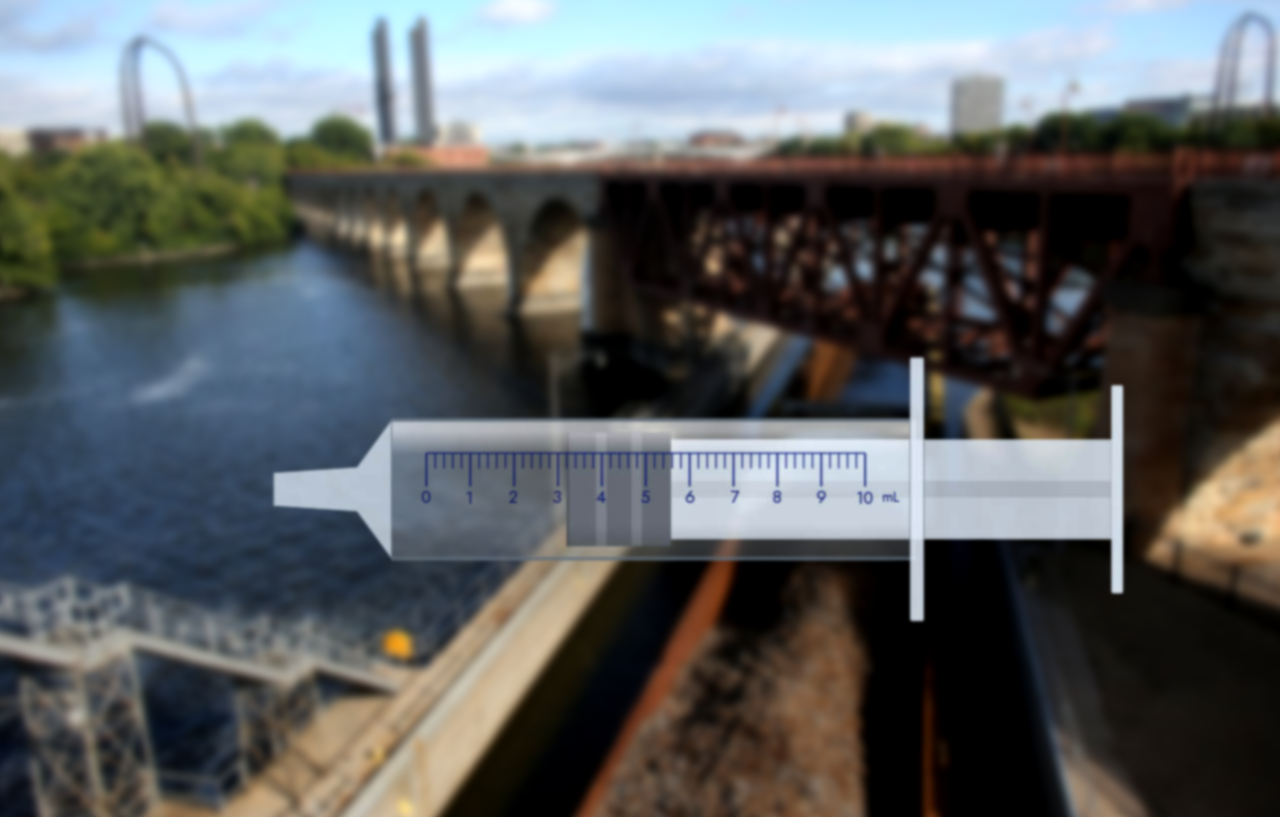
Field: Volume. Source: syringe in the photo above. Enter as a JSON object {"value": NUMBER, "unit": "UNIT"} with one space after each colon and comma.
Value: {"value": 3.2, "unit": "mL"}
